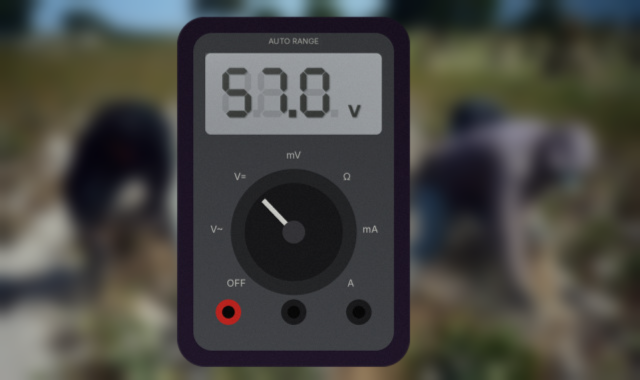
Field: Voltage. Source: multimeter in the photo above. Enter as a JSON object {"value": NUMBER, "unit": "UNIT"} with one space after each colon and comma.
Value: {"value": 57.0, "unit": "V"}
